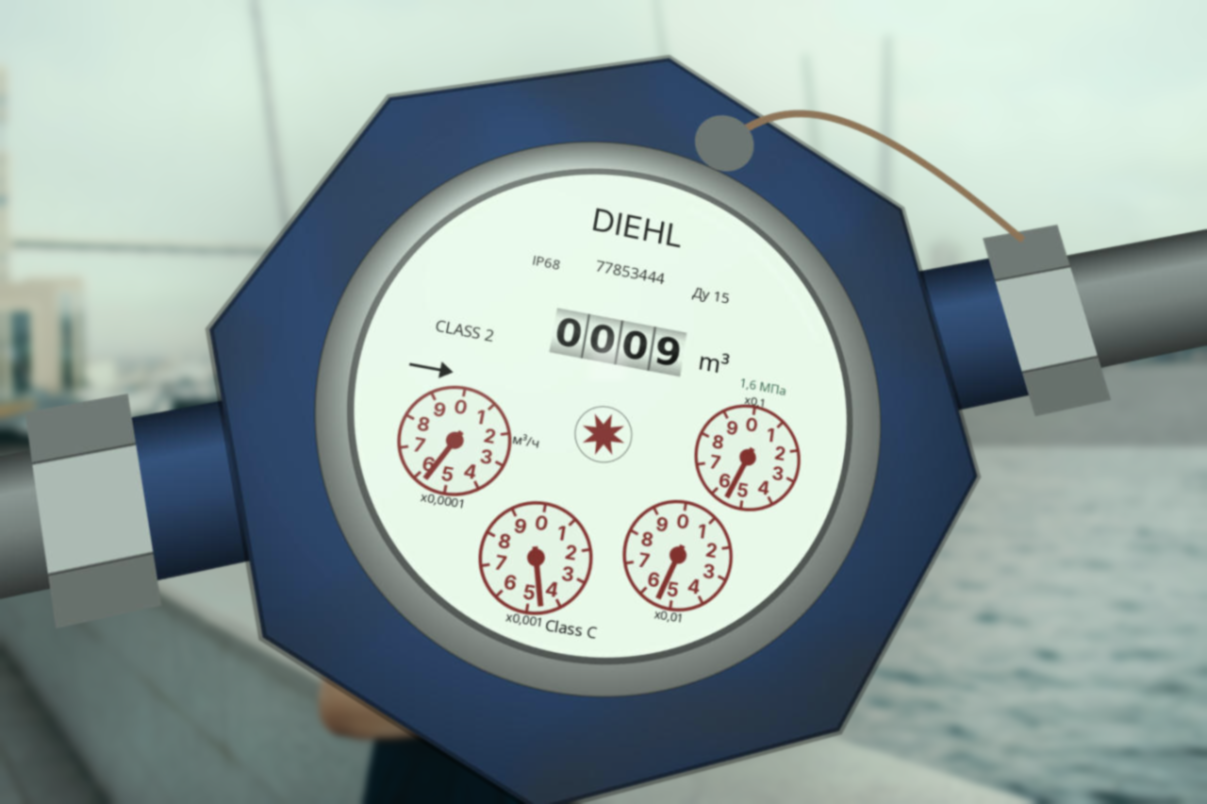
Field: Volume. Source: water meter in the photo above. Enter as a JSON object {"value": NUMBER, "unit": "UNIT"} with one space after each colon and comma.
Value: {"value": 9.5545, "unit": "m³"}
